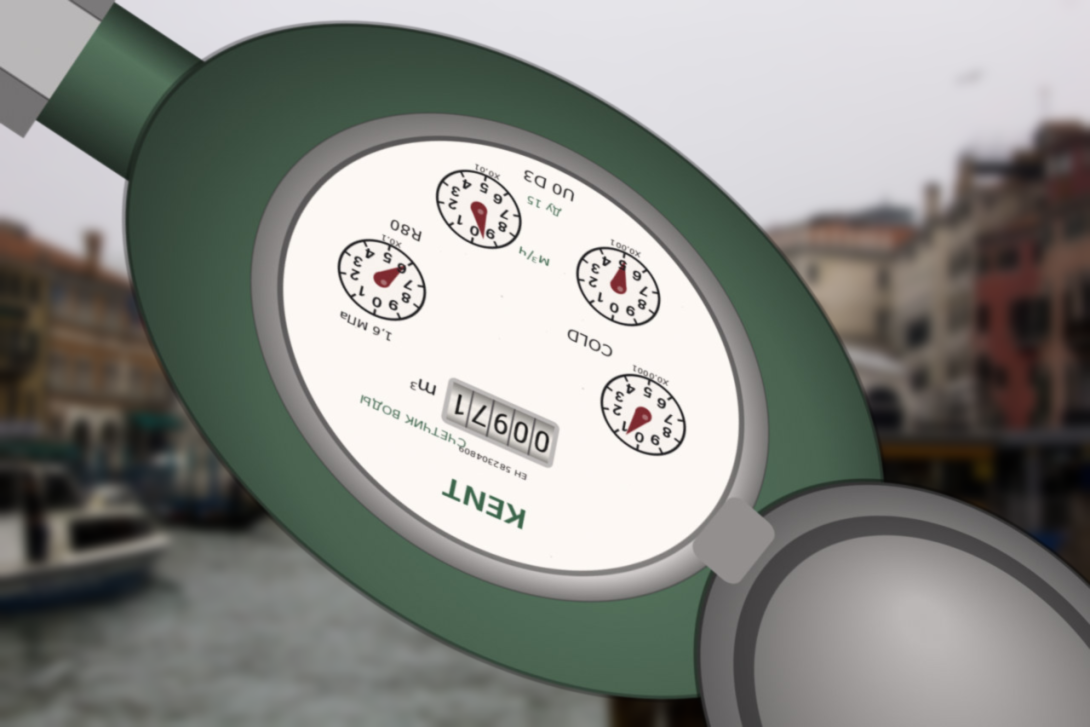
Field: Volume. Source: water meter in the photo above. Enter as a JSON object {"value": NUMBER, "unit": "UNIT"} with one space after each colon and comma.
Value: {"value": 971.5950, "unit": "m³"}
